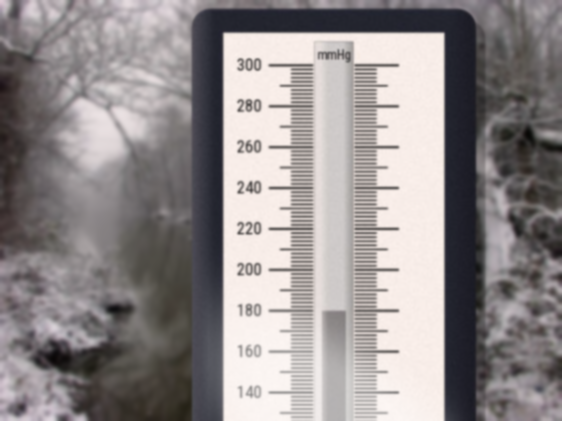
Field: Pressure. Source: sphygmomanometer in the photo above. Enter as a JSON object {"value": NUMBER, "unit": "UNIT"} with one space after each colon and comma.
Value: {"value": 180, "unit": "mmHg"}
